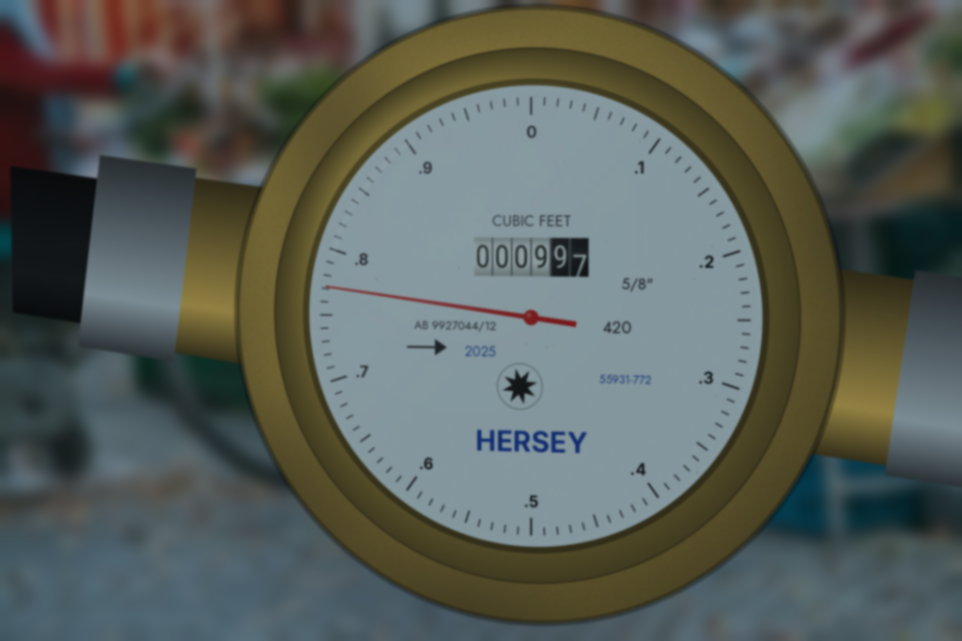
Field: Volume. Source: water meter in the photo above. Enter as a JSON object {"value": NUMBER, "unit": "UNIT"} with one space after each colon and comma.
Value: {"value": 996.77, "unit": "ft³"}
